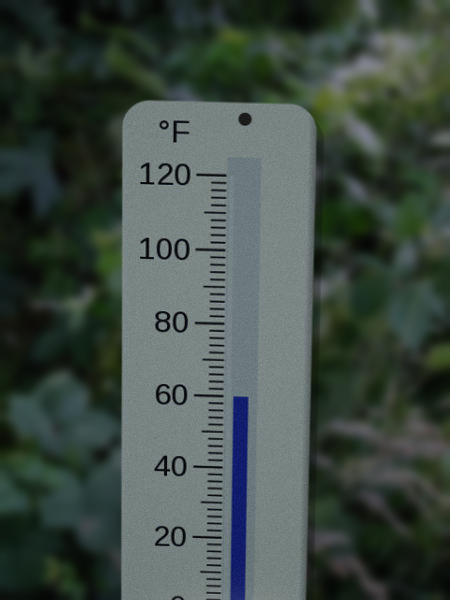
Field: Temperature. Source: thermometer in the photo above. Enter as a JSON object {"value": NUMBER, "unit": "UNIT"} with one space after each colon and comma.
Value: {"value": 60, "unit": "°F"}
